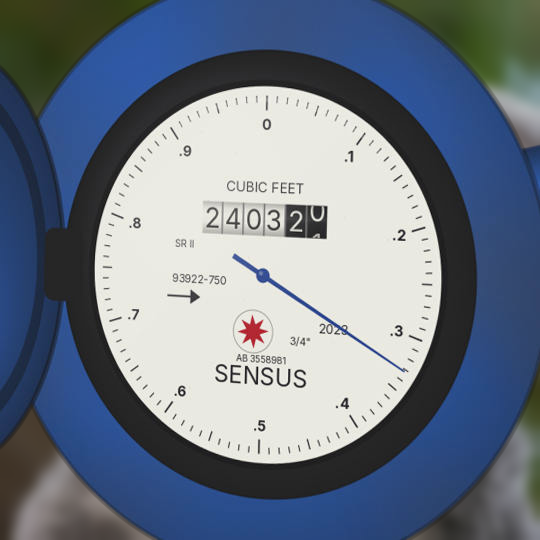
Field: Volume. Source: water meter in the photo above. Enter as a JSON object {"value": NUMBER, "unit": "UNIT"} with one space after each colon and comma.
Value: {"value": 240320.33, "unit": "ft³"}
